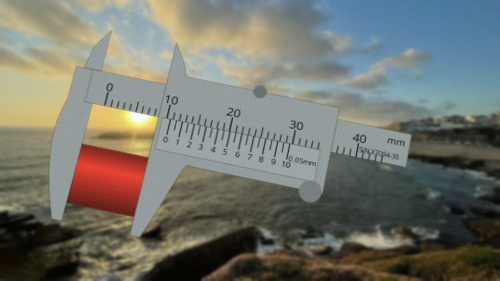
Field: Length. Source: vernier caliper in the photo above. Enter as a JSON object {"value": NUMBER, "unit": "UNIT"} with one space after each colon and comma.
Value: {"value": 10.6, "unit": "mm"}
